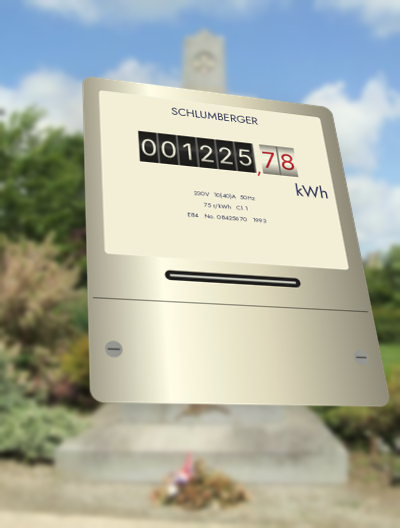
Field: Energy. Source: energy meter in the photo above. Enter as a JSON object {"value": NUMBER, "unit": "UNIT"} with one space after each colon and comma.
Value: {"value": 1225.78, "unit": "kWh"}
